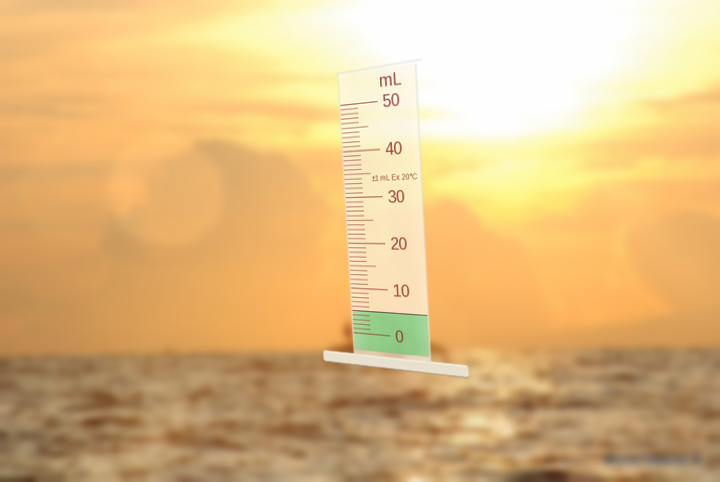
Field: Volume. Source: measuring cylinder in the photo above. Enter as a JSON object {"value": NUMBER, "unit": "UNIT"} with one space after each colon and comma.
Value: {"value": 5, "unit": "mL"}
